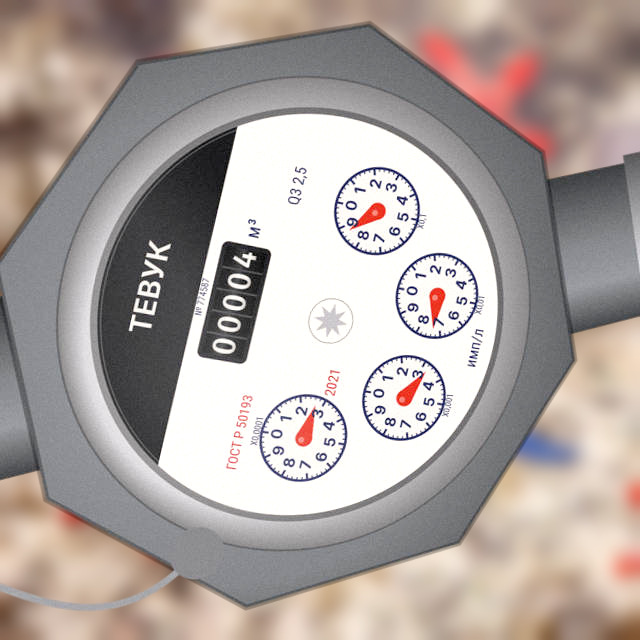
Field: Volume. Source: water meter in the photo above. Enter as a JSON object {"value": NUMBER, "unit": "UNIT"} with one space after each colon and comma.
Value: {"value": 4.8732, "unit": "m³"}
